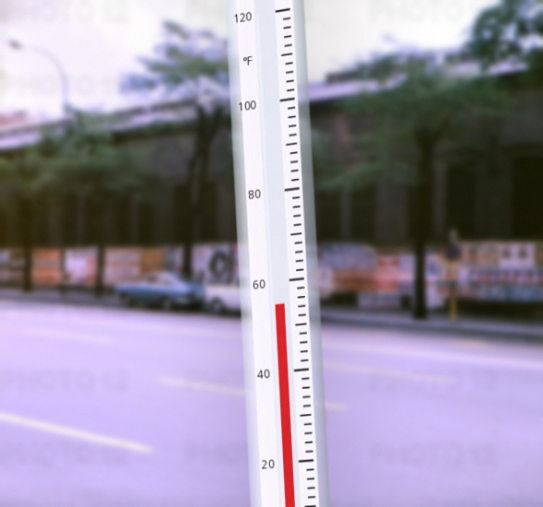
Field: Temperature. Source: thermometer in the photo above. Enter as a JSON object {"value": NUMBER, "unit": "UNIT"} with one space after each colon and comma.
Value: {"value": 55, "unit": "°F"}
